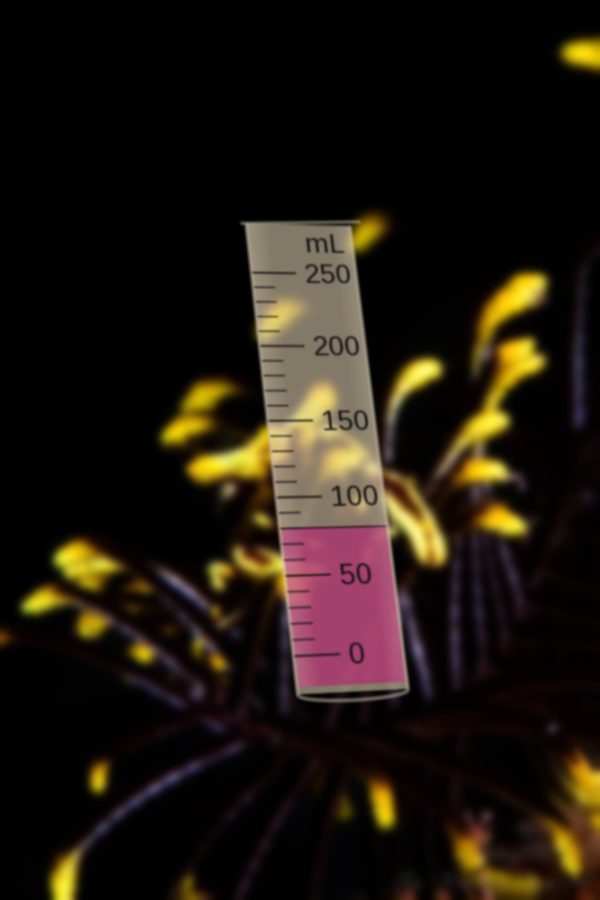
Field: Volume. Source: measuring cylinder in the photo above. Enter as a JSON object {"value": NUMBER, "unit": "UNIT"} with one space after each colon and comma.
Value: {"value": 80, "unit": "mL"}
